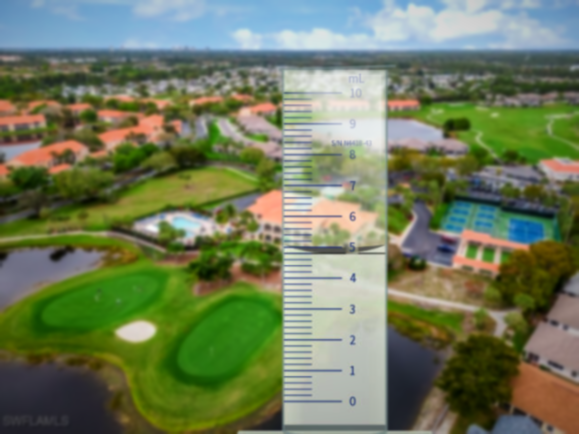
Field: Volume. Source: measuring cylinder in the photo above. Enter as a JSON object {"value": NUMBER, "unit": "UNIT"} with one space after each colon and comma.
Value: {"value": 4.8, "unit": "mL"}
